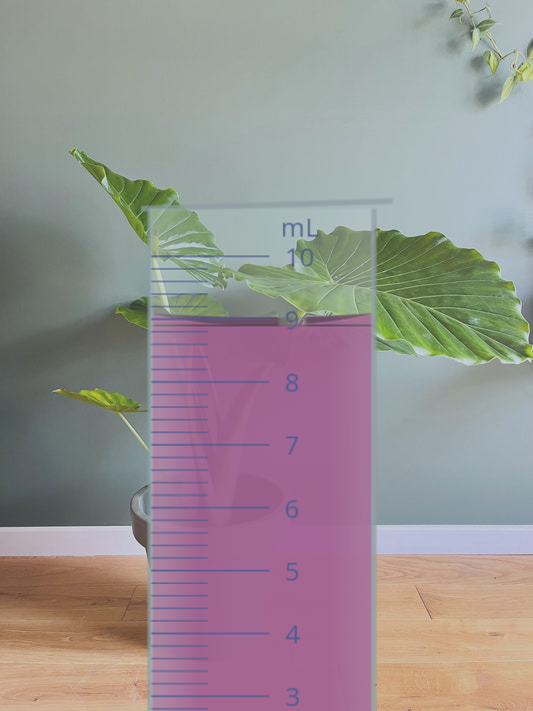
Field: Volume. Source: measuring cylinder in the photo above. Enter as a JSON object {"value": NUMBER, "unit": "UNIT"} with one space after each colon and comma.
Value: {"value": 8.9, "unit": "mL"}
